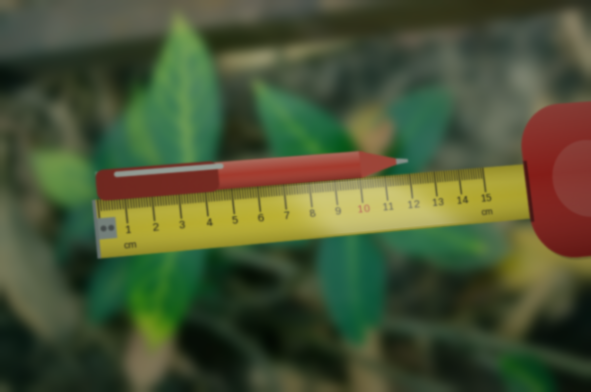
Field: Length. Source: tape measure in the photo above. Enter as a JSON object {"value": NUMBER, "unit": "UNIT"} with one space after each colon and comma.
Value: {"value": 12, "unit": "cm"}
